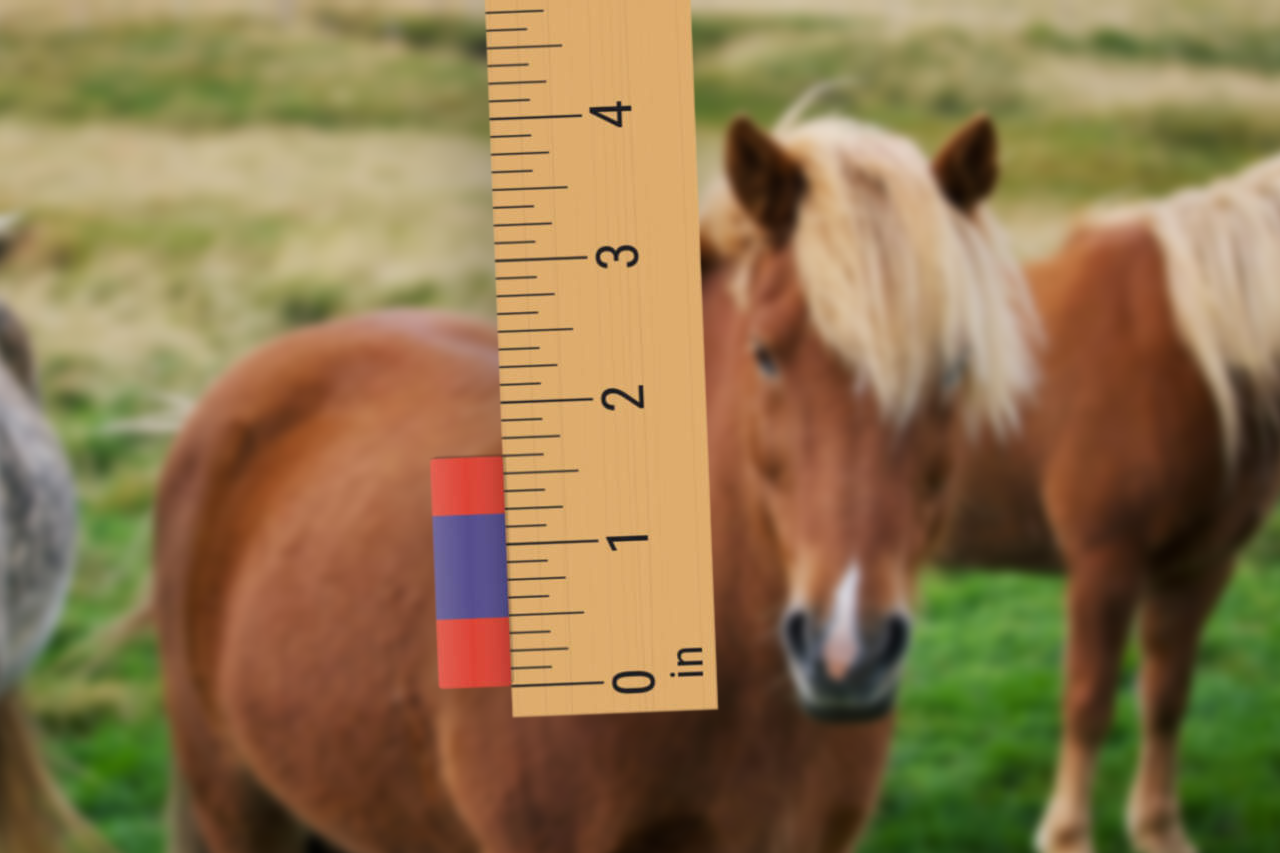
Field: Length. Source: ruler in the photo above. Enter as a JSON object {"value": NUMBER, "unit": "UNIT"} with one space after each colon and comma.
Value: {"value": 1.625, "unit": "in"}
